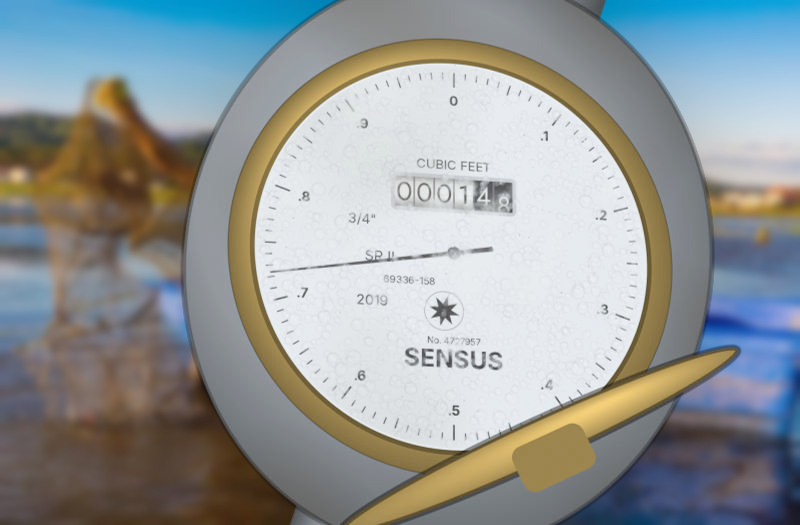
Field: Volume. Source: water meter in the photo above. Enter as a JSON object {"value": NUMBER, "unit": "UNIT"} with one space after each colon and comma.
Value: {"value": 147.72, "unit": "ft³"}
